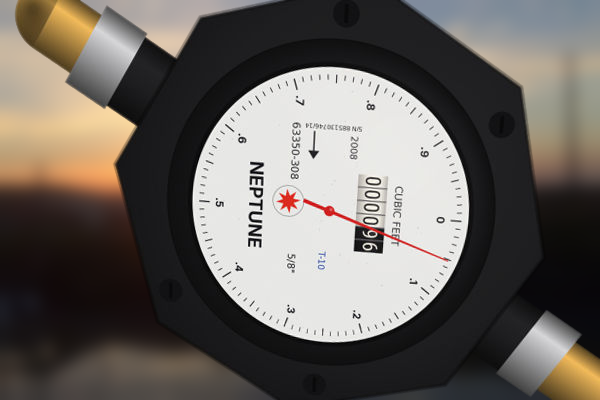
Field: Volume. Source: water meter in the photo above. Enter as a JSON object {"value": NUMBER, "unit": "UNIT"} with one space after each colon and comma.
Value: {"value": 96.05, "unit": "ft³"}
